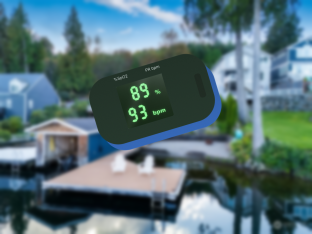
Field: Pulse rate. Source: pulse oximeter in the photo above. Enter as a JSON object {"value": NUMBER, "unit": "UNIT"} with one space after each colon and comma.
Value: {"value": 93, "unit": "bpm"}
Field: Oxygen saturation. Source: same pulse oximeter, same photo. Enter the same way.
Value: {"value": 89, "unit": "%"}
